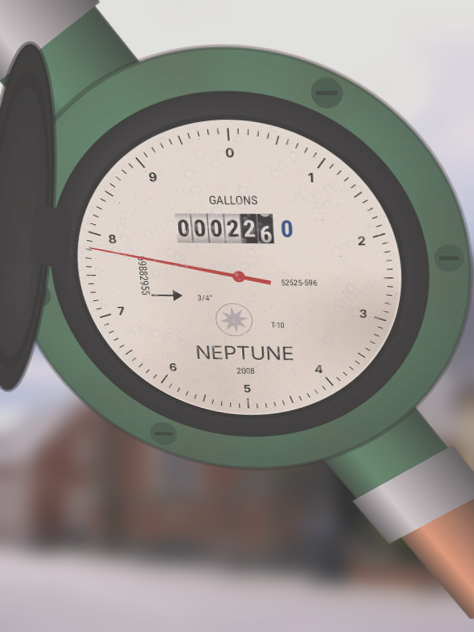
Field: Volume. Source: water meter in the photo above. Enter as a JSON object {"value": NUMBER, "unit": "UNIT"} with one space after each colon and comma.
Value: {"value": 2257.8, "unit": "gal"}
